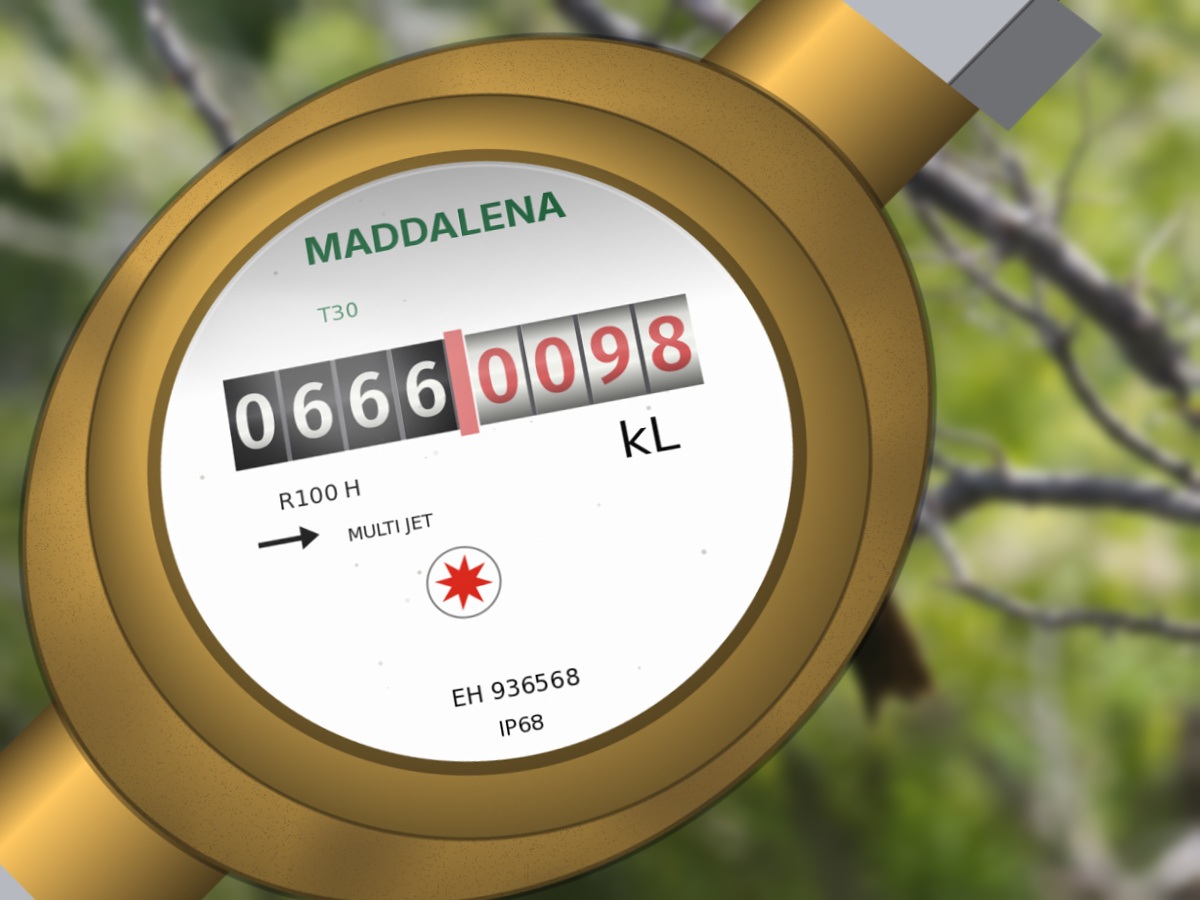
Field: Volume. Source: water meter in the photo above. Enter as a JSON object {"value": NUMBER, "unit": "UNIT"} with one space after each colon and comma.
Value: {"value": 666.0098, "unit": "kL"}
